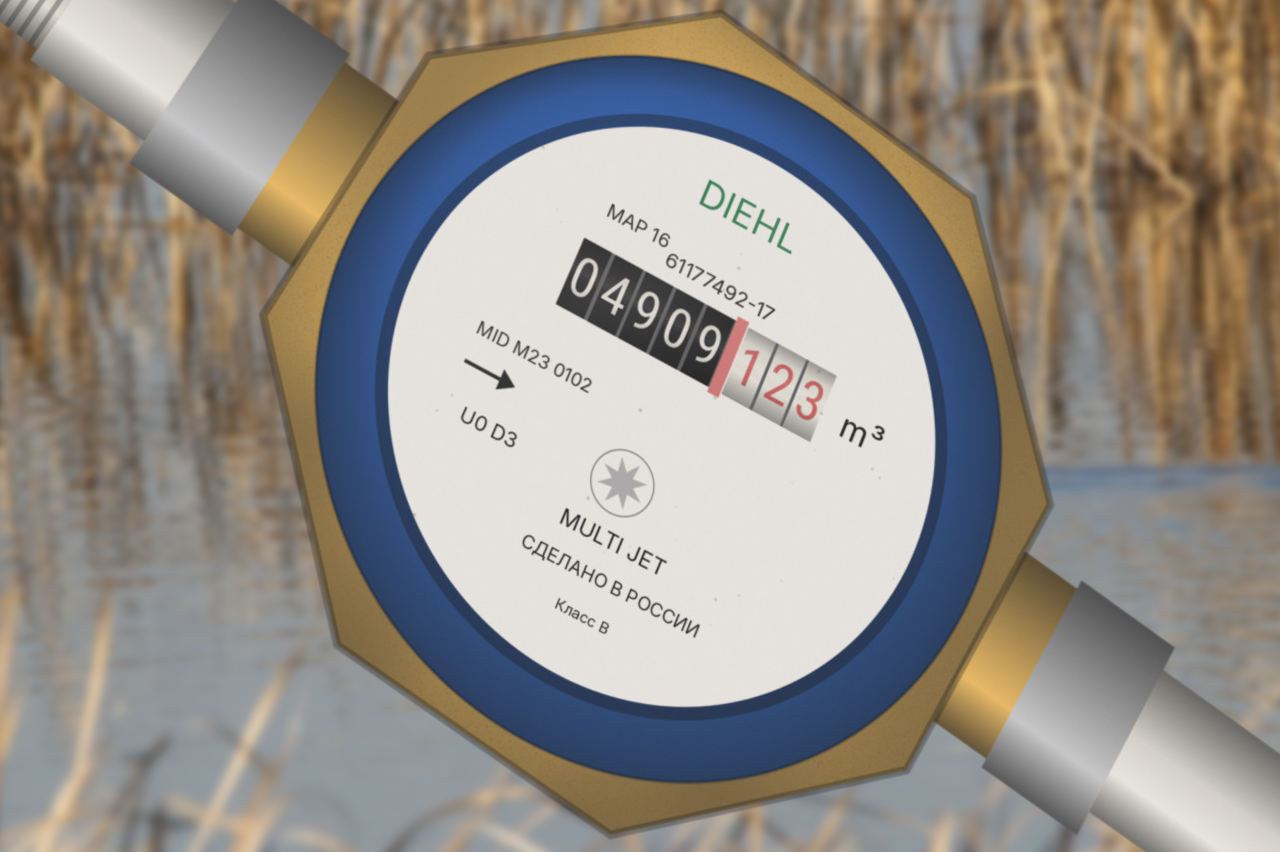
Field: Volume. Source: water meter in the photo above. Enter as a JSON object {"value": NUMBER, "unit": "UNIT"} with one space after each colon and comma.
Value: {"value": 4909.123, "unit": "m³"}
